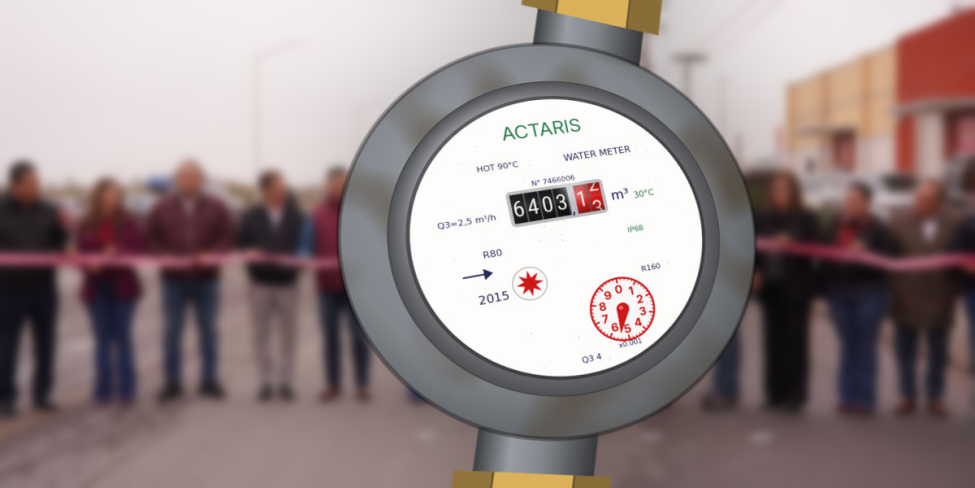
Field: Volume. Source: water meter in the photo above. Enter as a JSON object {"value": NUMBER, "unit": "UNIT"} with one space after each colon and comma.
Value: {"value": 6403.125, "unit": "m³"}
